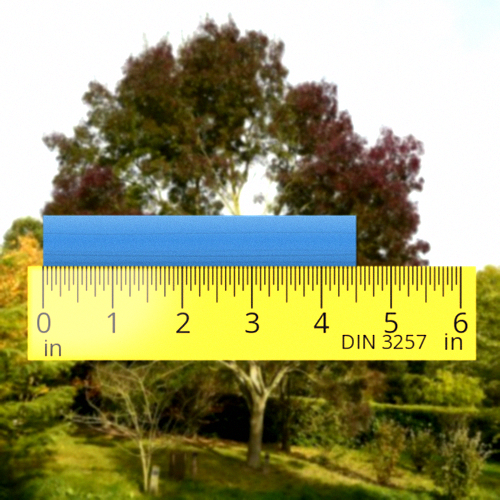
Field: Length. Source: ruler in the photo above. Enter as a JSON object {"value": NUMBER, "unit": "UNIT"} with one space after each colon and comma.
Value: {"value": 4.5, "unit": "in"}
